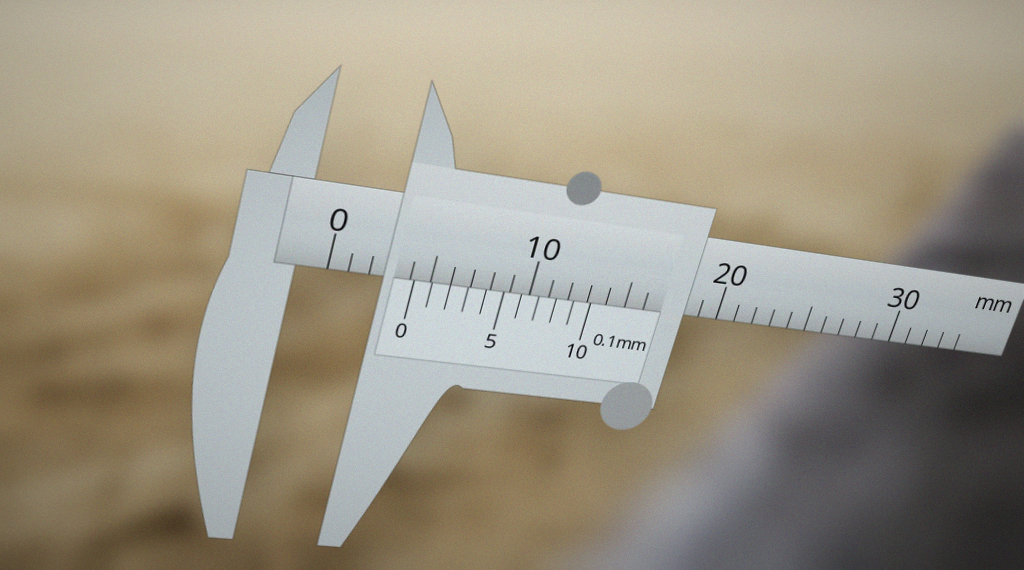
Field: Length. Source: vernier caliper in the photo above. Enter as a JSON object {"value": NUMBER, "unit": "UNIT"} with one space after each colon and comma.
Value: {"value": 4.2, "unit": "mm"}
